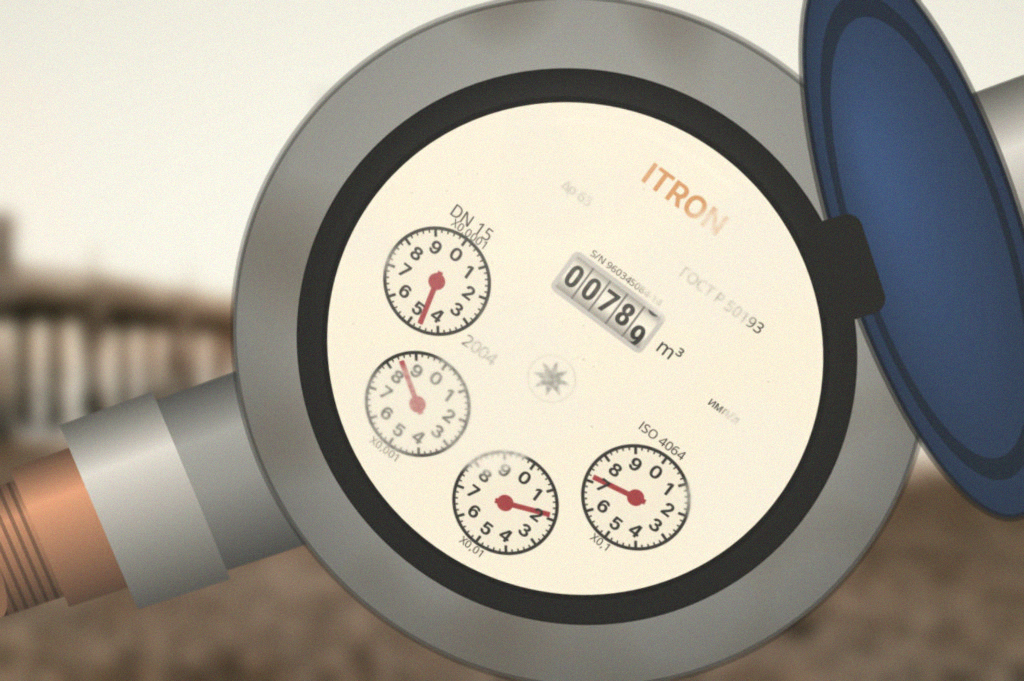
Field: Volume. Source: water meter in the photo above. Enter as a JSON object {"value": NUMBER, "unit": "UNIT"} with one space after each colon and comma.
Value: {"value": 788.7184, "unit": "m³"}
